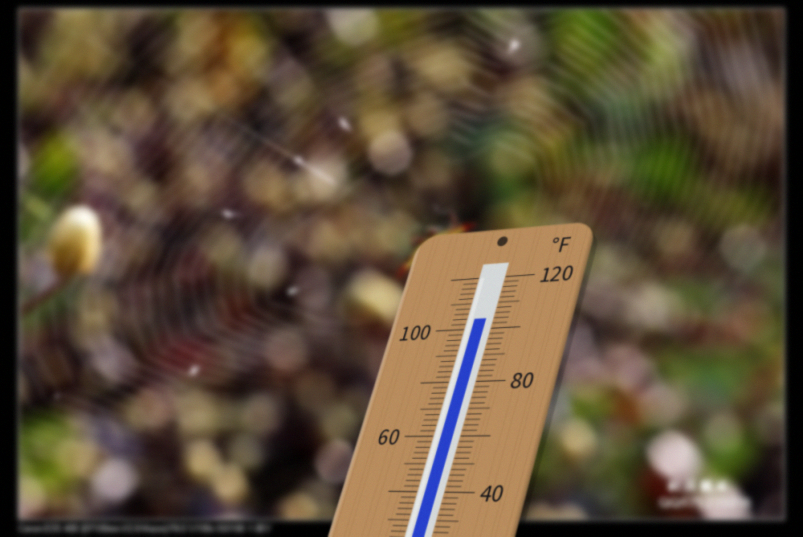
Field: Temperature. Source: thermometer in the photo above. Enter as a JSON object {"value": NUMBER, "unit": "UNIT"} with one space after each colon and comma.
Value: {"value": 104, "unit": "°F"}
